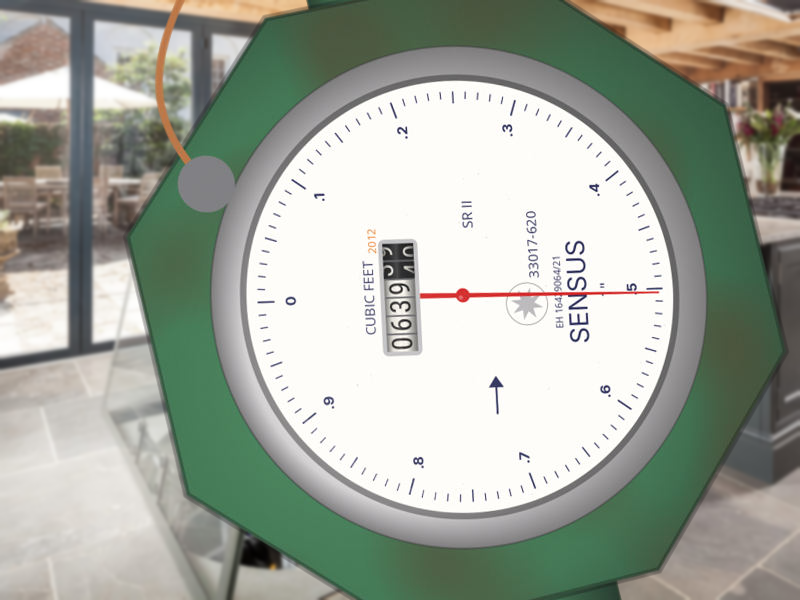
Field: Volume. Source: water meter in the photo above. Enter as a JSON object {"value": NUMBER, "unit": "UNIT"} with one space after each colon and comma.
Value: {"value": 63939.50, "unit": "ft³"}
